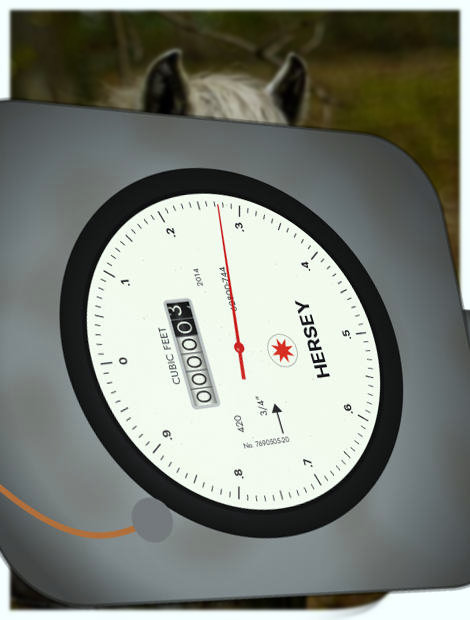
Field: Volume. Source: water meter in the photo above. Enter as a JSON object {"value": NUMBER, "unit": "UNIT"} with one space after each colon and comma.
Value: {"value": 3.27, "unit": "ft³"}
